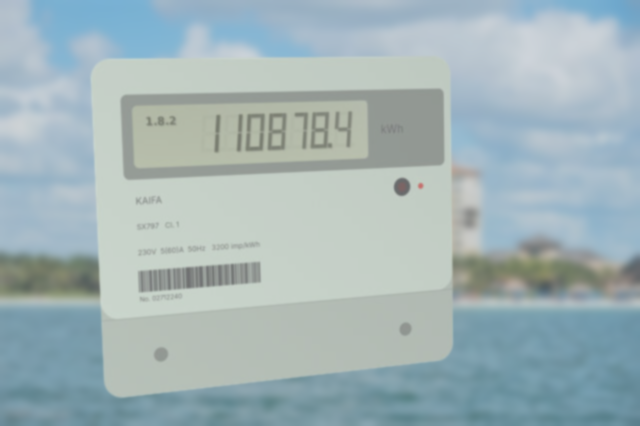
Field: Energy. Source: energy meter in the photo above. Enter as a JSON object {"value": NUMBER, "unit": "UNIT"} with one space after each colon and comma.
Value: {"value": 110878.4, "unit": "kWh"}
